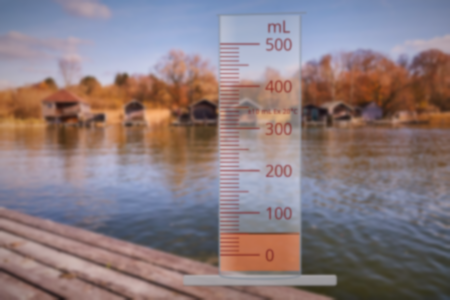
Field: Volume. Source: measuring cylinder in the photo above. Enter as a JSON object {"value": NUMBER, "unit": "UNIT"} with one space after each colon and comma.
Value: {"value": 50, "unit": "mL"}
